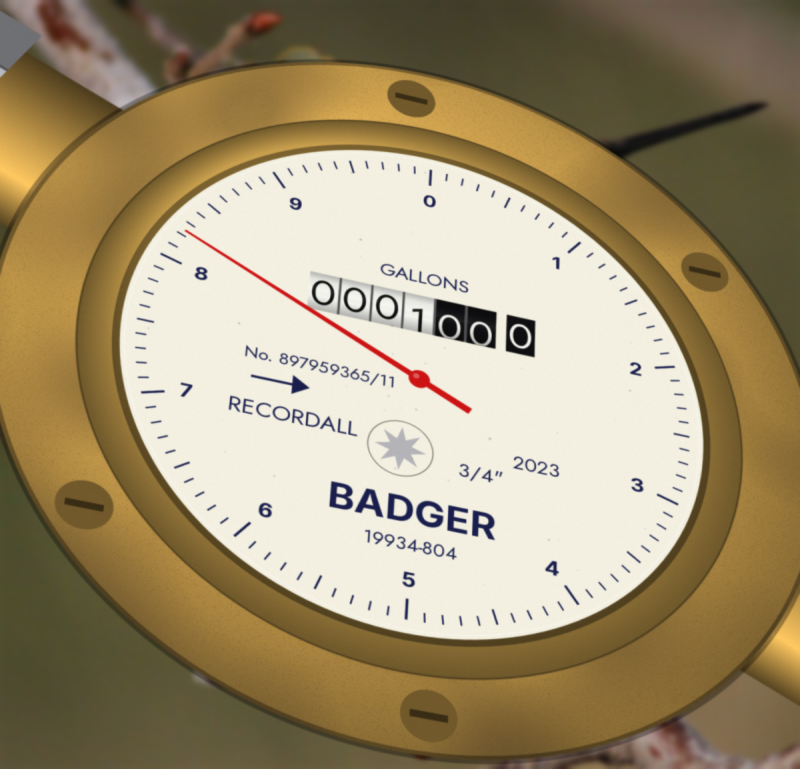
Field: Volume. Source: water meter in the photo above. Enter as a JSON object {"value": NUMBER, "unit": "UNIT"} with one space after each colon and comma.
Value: {"value": 998.2, "unit": "gal"}
